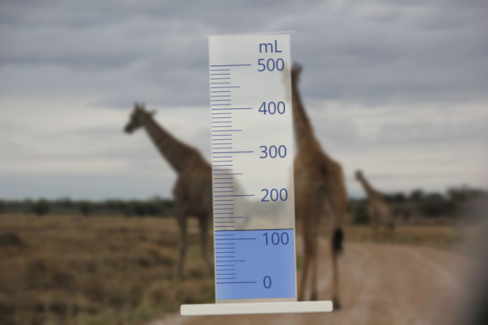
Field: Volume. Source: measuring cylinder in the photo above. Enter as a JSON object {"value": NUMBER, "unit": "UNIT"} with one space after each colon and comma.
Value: {"value": 120, "unit": "mL"}
